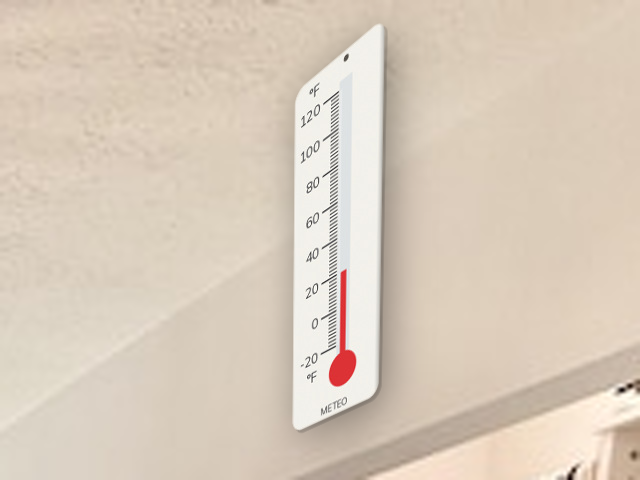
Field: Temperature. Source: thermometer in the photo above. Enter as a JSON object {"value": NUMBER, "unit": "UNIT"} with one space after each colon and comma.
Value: {"value": 20, "unit": "°F"}
